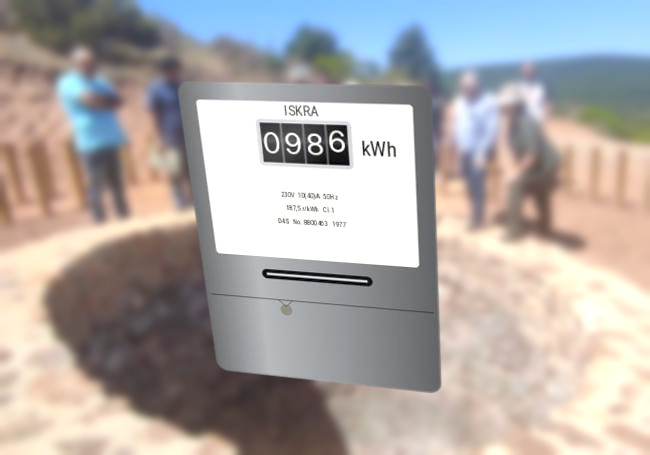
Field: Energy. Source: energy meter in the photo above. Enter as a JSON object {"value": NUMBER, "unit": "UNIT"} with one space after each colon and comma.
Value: {"value": 986, "unit": "kWh"}
